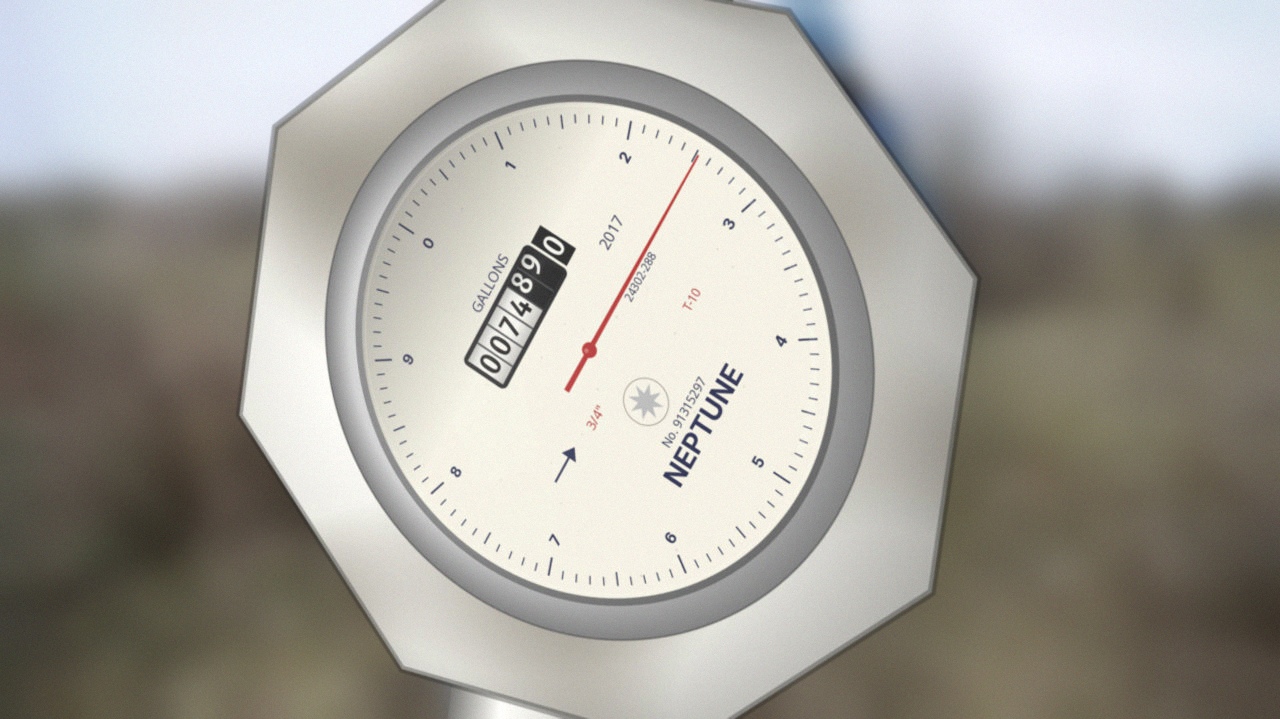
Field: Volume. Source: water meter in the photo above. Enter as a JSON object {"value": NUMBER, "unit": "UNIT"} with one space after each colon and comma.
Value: {"value": 74892.5, "unit": "gal"}
